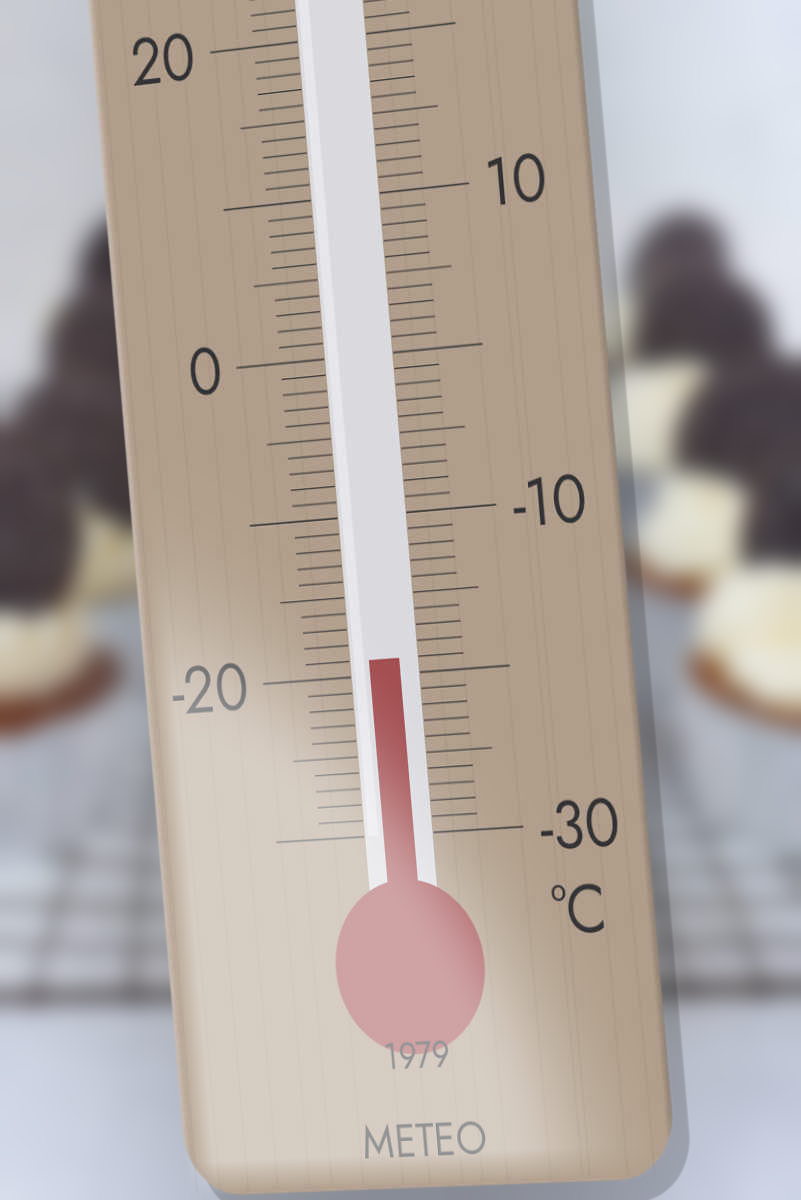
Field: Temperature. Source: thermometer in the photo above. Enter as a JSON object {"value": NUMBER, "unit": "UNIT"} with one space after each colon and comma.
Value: {"value": -19, "unit": "°C"}
